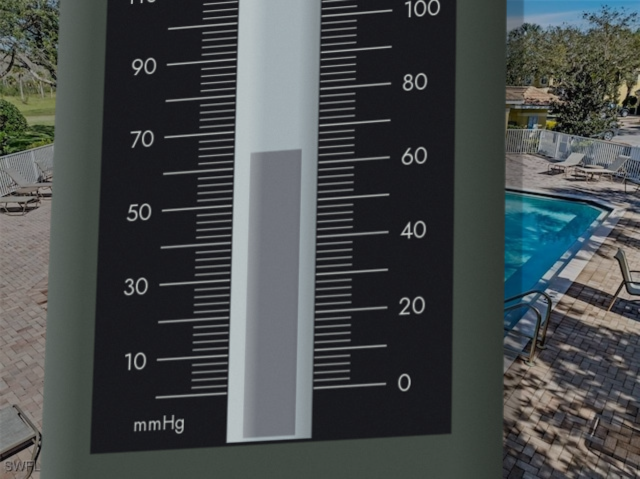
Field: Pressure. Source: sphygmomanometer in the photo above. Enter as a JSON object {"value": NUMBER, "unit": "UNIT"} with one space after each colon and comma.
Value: {"value": 64, "unit": "mmHg"}
